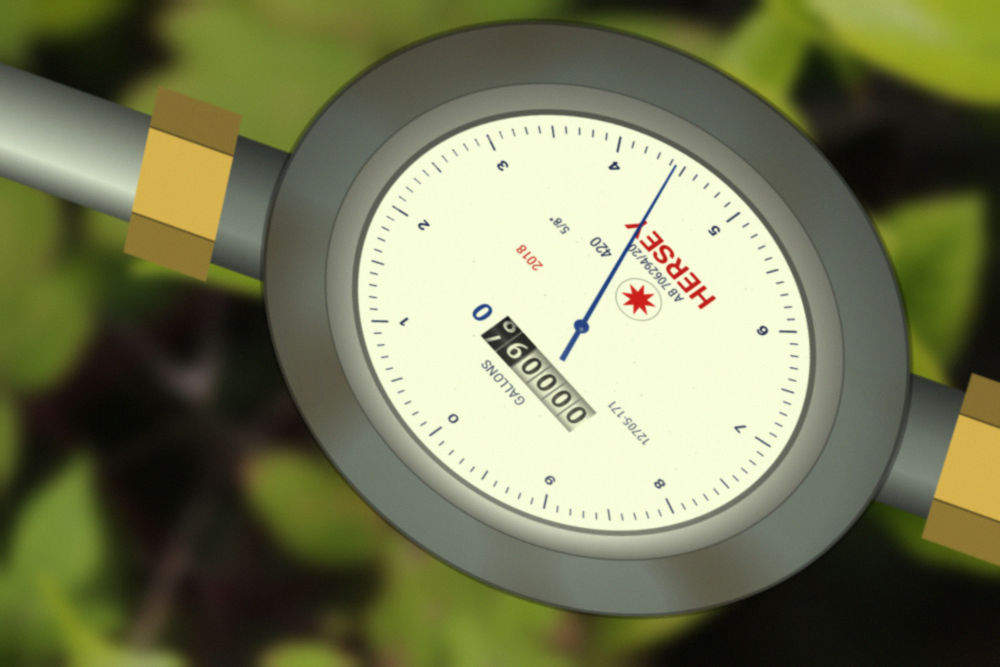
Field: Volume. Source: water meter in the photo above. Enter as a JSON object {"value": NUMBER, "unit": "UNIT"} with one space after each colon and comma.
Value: {"value": 974.4, "unit": "gal"}
